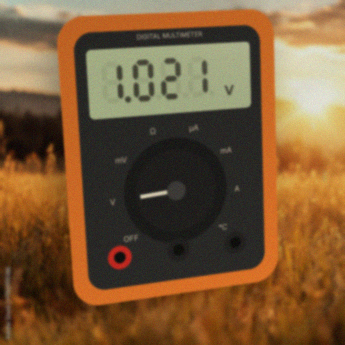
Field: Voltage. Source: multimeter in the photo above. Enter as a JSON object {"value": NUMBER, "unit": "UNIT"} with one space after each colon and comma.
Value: {"value": 1.021, "unit": "V"}
